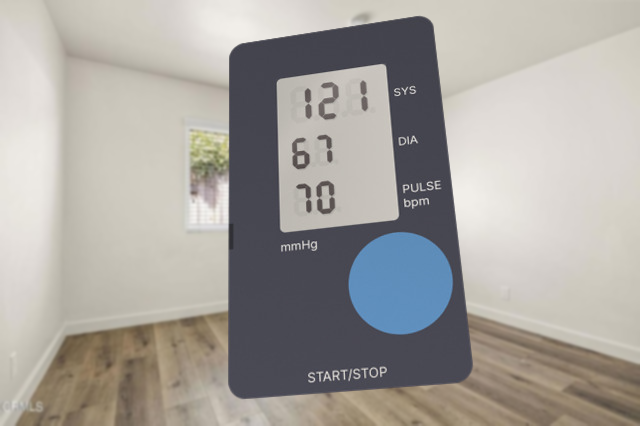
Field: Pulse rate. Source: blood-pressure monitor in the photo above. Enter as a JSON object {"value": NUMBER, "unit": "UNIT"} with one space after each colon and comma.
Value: {"value": 70, "unit": "bpm"}
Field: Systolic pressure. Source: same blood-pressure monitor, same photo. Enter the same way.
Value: {"value": 121, "unit": "mmHg"}
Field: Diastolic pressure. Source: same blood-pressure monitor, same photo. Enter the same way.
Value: {"value": 67, "unit": "mmHg"}
